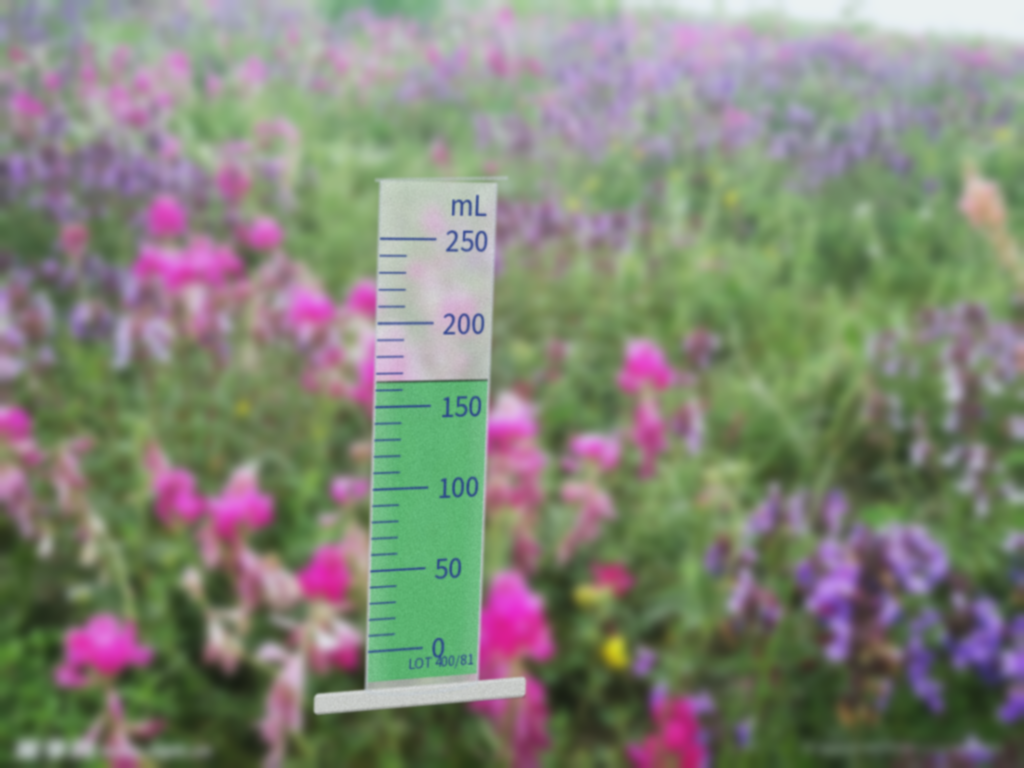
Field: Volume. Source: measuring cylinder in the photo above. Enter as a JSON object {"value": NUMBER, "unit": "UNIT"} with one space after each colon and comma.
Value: {"value": 165, "unit": "mL"}
